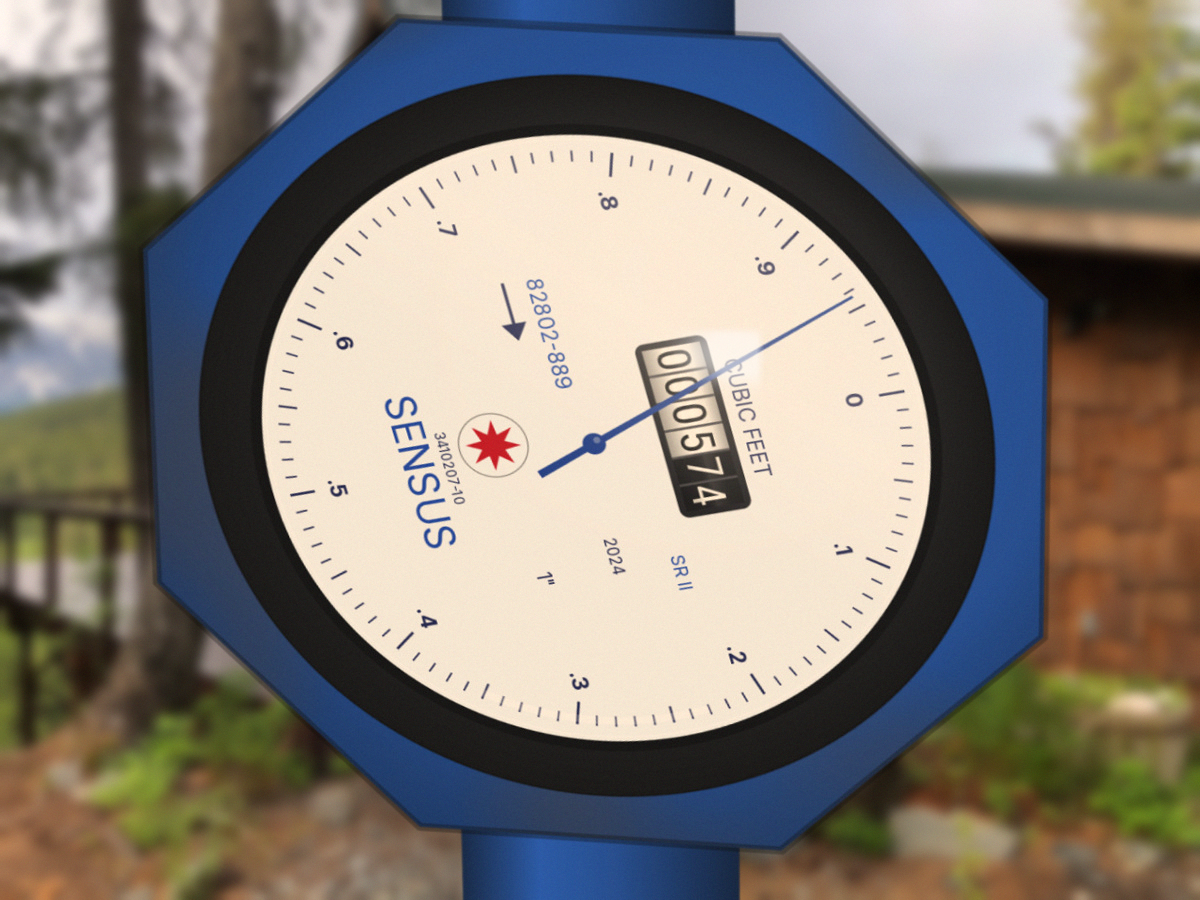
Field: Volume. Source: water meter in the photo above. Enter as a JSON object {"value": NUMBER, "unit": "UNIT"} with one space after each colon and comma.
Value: {"value": 573.94, "unit": "ft³"}
